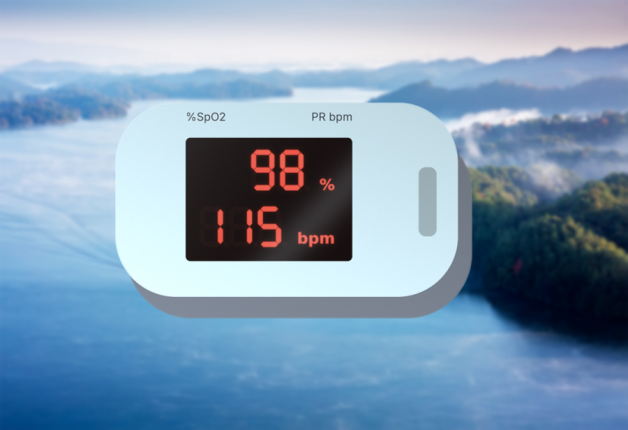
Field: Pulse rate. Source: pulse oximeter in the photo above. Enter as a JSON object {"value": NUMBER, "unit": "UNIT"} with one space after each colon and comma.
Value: {"value": 115, "unit": "bpm"}
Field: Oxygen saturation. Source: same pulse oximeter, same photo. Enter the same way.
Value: {"value": 98, "unit": "%"}
